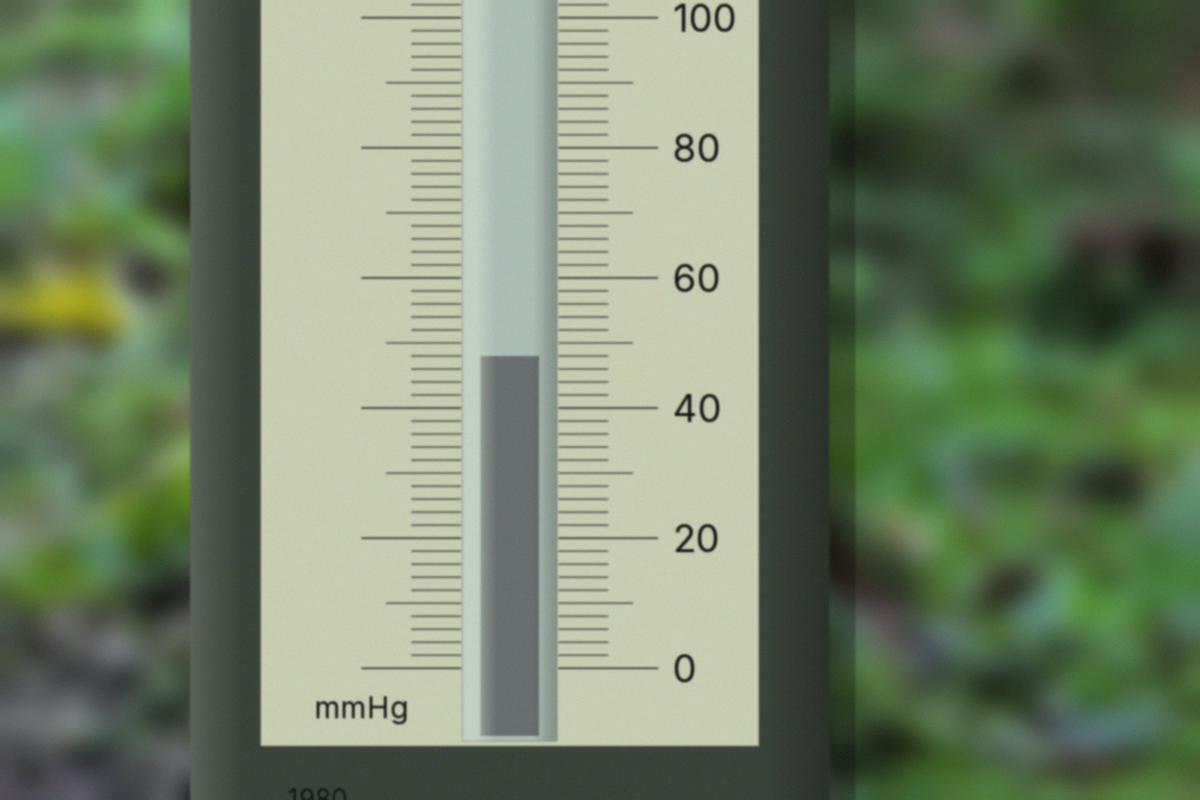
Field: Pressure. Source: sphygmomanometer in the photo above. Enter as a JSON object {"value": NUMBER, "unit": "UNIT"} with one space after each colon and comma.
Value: {"value": 48, "unit": "mmHg"}
